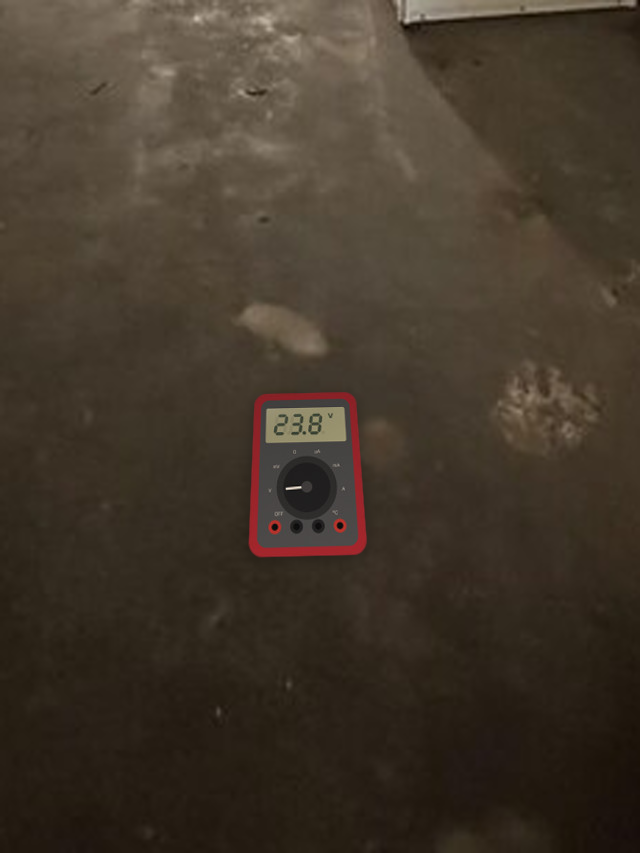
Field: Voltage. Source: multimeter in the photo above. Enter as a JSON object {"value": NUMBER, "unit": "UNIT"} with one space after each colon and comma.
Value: {"value": 23.8, "unit": "V"}
